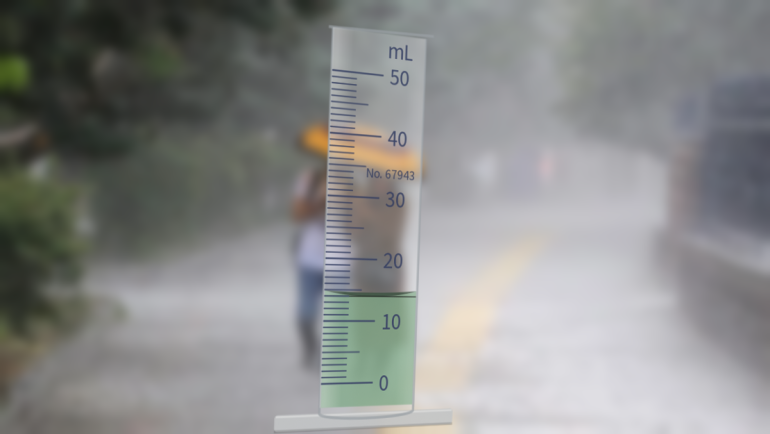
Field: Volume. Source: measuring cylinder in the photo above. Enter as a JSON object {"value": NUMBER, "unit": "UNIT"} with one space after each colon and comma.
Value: {"value": 14, "unit": "mL"}
